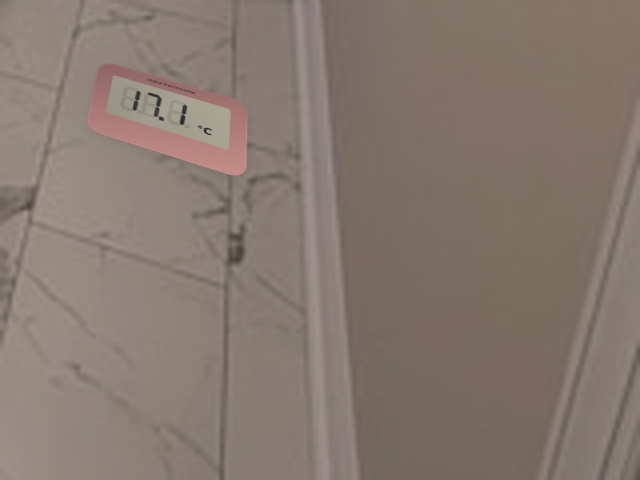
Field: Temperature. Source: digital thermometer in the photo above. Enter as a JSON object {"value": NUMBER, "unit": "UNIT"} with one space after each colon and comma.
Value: {"value": 17.1, "unit": "°C"}
